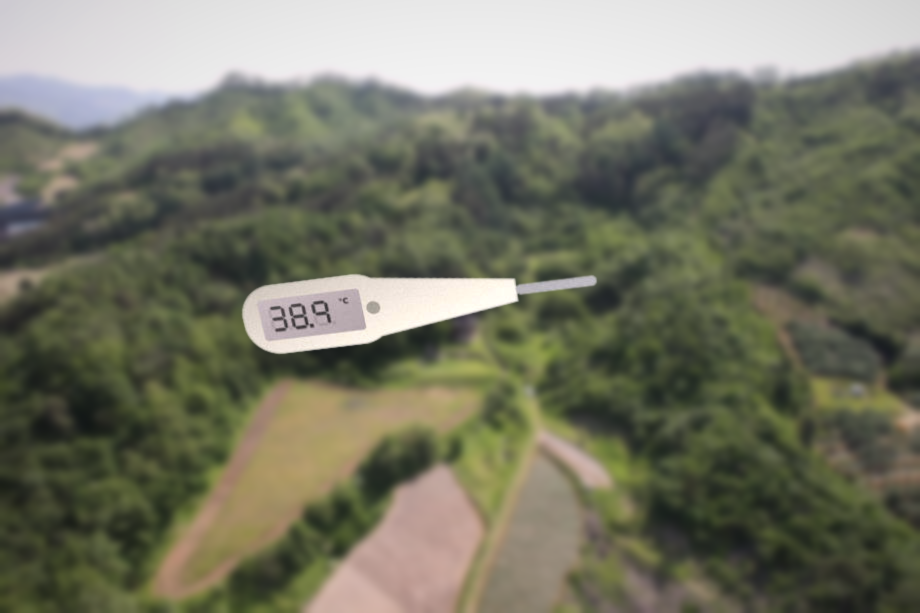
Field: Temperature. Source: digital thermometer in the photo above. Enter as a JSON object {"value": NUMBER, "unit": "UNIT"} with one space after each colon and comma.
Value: {"value": 38.9, "unit": "°C"}
